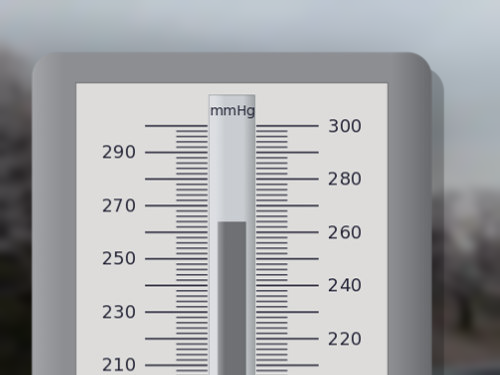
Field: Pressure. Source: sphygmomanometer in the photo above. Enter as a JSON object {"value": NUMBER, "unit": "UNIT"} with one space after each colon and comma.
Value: {"value": 264, "unit": "mmHg"}
